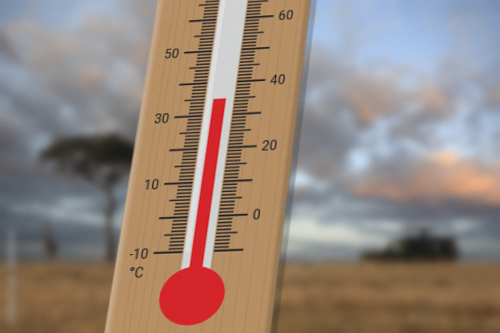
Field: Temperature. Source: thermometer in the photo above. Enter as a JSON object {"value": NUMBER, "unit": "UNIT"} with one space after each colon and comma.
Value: {"value": 35, "unit": "°C"}
